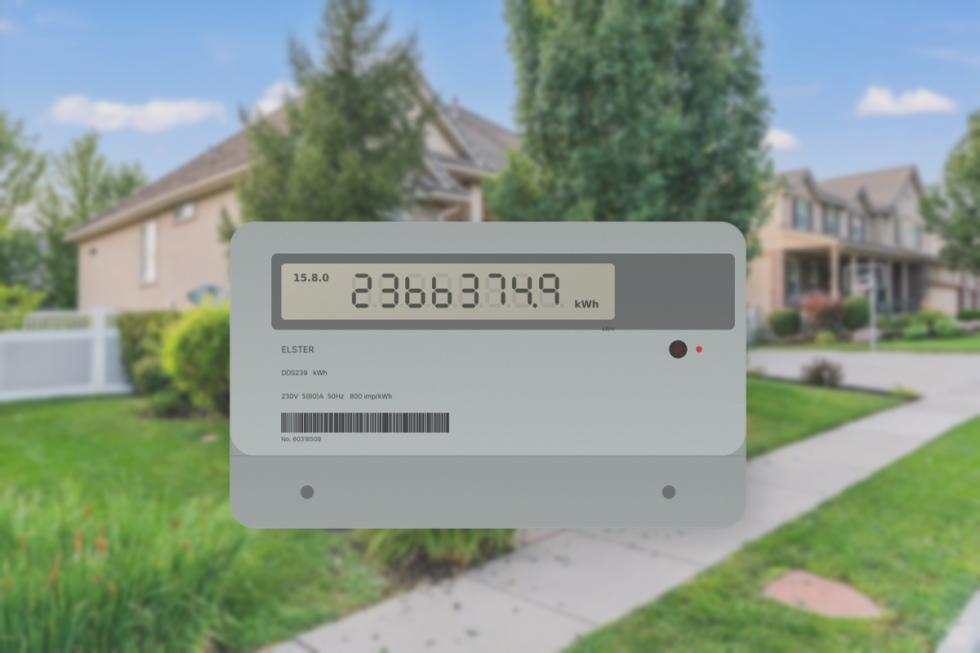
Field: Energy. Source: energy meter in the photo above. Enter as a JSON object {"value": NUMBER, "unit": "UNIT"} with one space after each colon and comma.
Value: {"value": 2366374.9, "unit": "kWh"}
